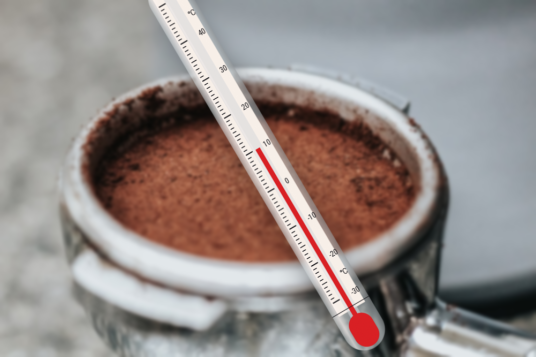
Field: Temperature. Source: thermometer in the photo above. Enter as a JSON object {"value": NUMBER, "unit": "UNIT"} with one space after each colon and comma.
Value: {"value": 10, "unit": "°C"}
